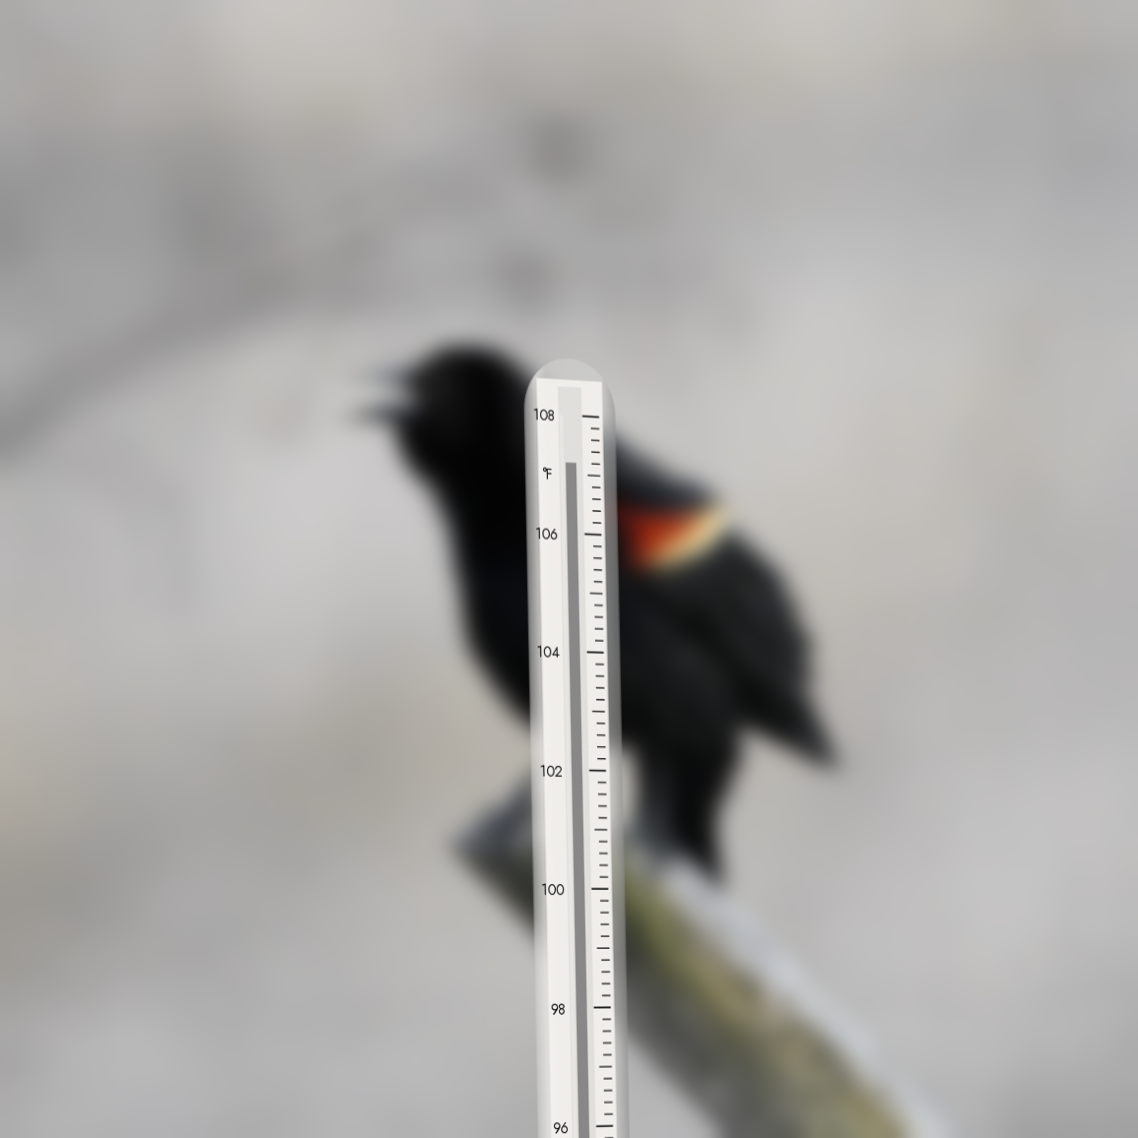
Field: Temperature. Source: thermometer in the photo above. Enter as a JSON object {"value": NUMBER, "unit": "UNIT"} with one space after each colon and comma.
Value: {"value": 107.2, "unit": "°F"}
